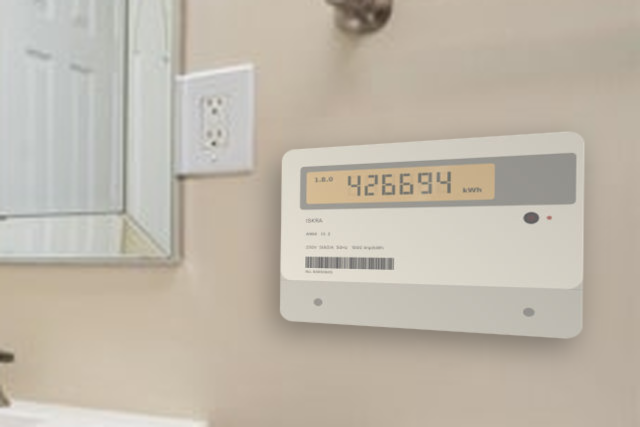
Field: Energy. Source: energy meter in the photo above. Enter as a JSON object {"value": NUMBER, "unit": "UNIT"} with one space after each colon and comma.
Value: {"value": 426694, "unit": "kWh"}
